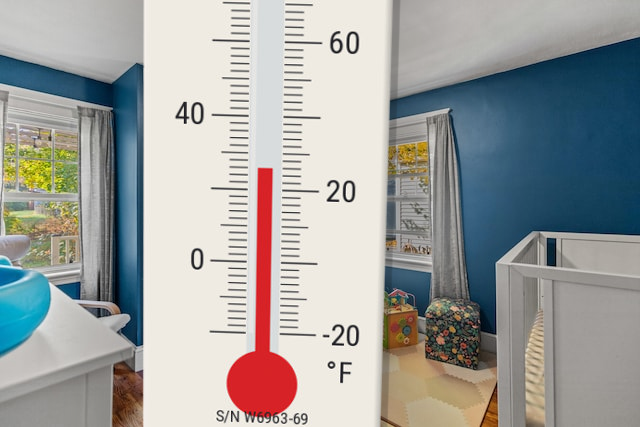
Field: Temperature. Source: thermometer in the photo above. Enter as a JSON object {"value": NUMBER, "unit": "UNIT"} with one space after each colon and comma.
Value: {"value": 26, "unit": "°F"}
